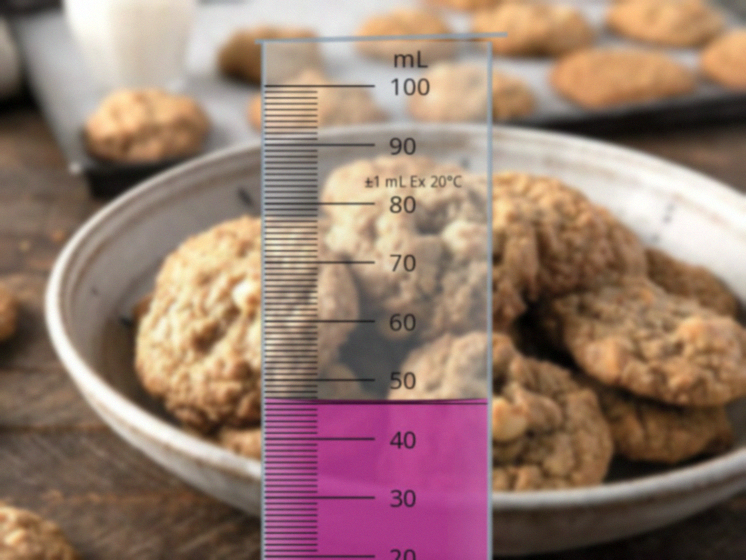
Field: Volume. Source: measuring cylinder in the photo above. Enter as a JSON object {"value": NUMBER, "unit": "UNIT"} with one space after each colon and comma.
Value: {"value": 46, "unit": "mL"}
